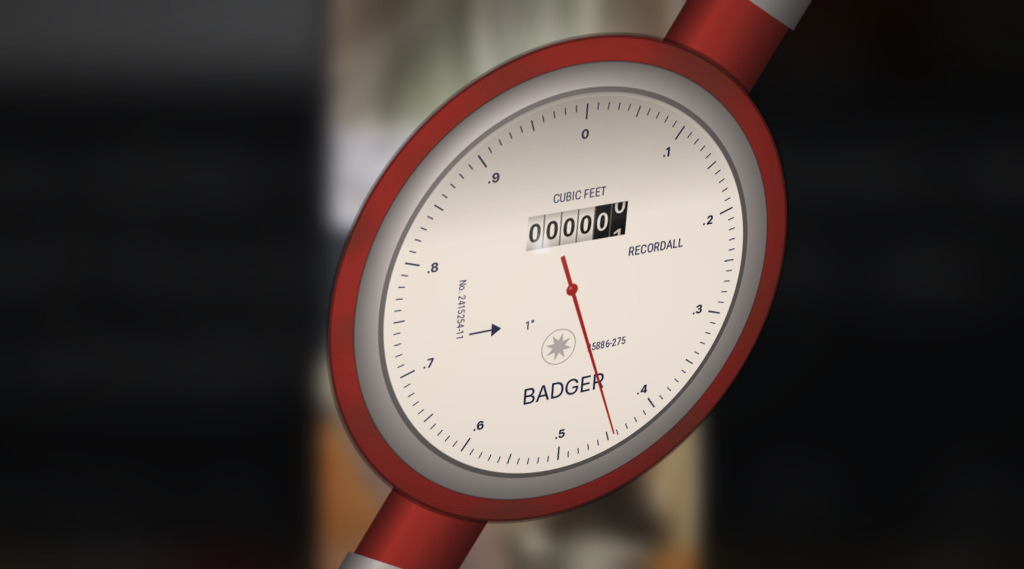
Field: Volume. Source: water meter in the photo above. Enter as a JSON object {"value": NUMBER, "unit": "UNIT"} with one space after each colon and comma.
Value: {"value": 0.44, "unit": "ft³"}
